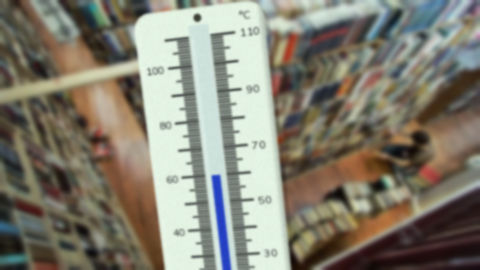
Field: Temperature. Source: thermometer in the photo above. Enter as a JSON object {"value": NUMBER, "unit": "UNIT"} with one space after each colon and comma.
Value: {"value": 60, "unit": "°C"}
